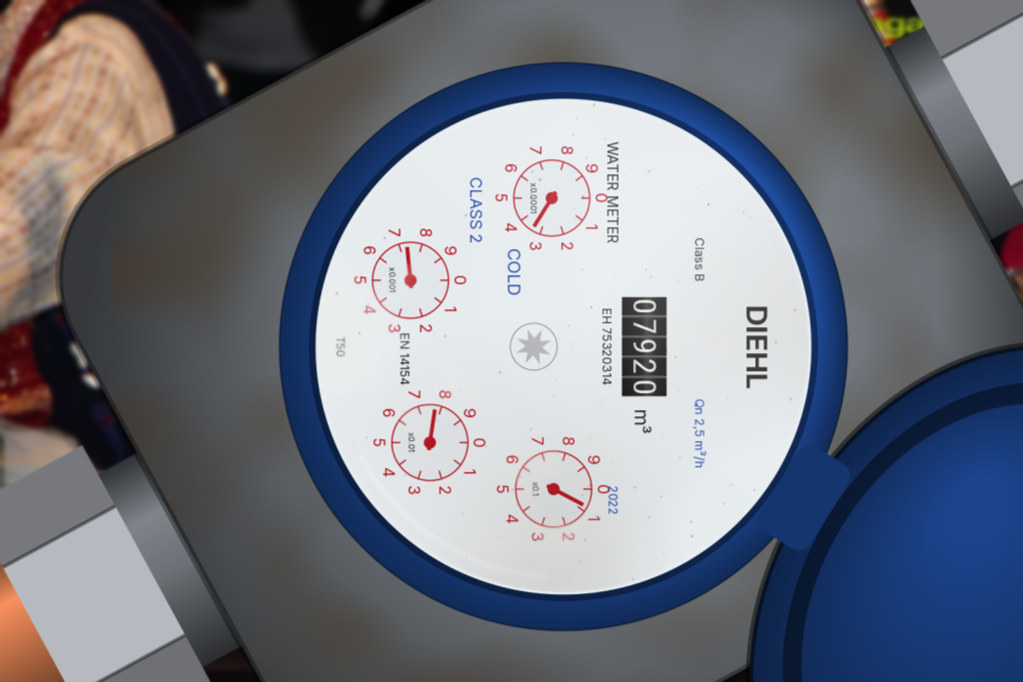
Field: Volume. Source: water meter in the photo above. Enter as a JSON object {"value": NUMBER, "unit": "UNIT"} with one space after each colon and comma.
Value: {"value": 7920.0773, "unit": "m³"}
